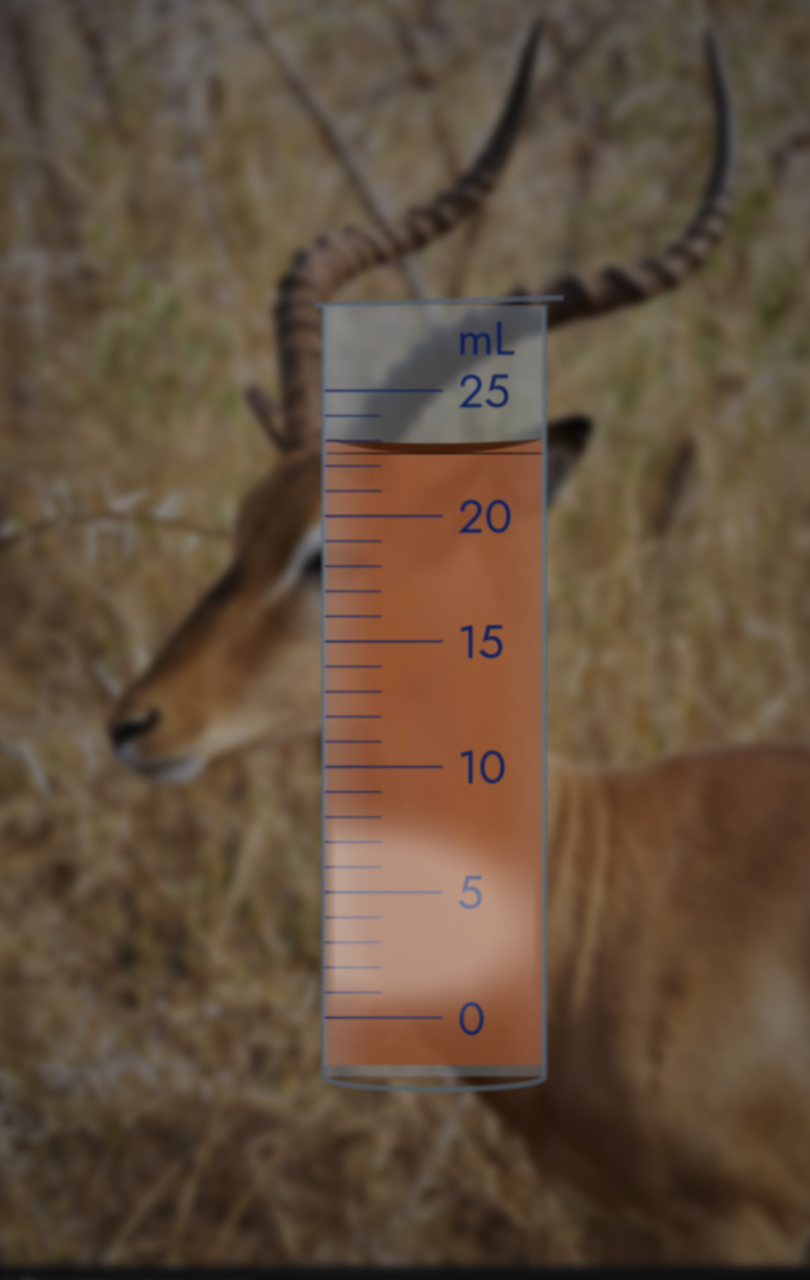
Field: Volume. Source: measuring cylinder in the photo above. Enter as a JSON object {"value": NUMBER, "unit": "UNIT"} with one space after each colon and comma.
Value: {"value": 22.5, "unit": "mL"}
